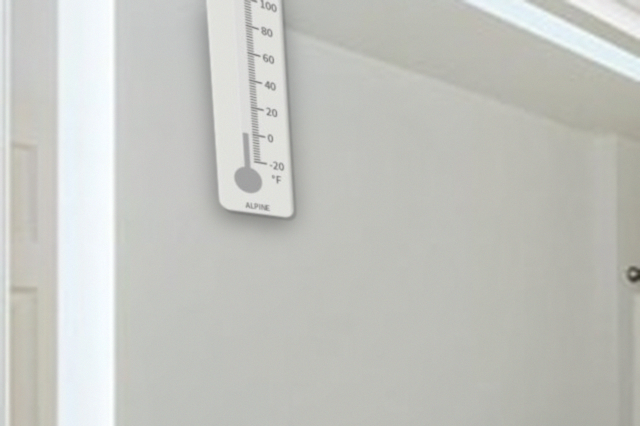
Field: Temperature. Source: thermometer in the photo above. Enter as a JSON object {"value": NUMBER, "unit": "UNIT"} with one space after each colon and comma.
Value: {"value": 0, "unit": "°F"}
